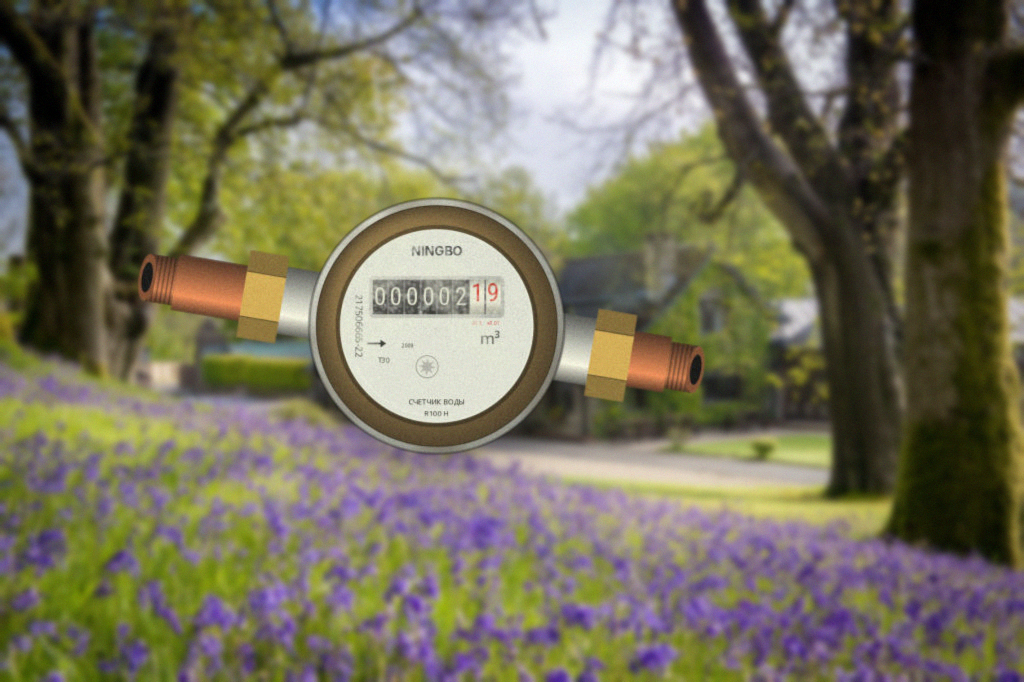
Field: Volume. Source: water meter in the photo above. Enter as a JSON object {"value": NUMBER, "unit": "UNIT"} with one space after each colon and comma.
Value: {"value": 2.19, "unit": "m³"}
